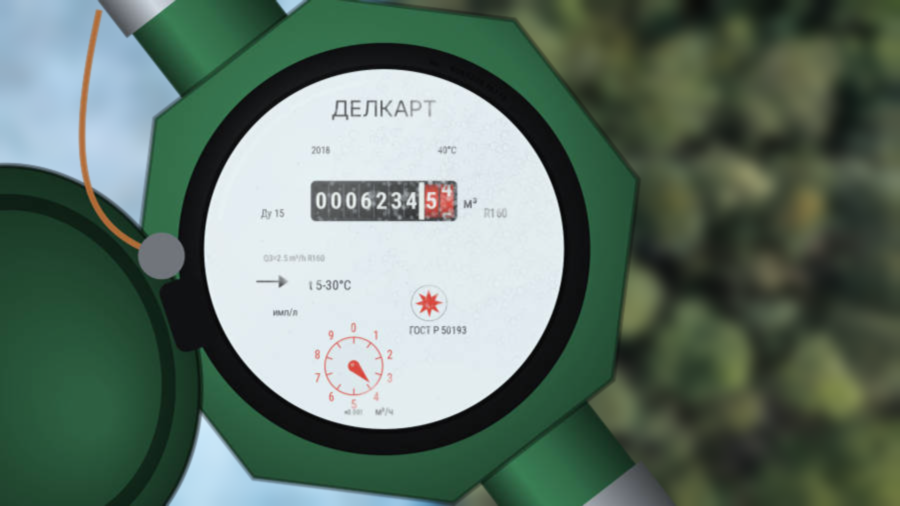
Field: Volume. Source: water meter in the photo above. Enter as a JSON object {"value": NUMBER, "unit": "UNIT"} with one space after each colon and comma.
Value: {"value": 6234.543, "unit": "m³"}
